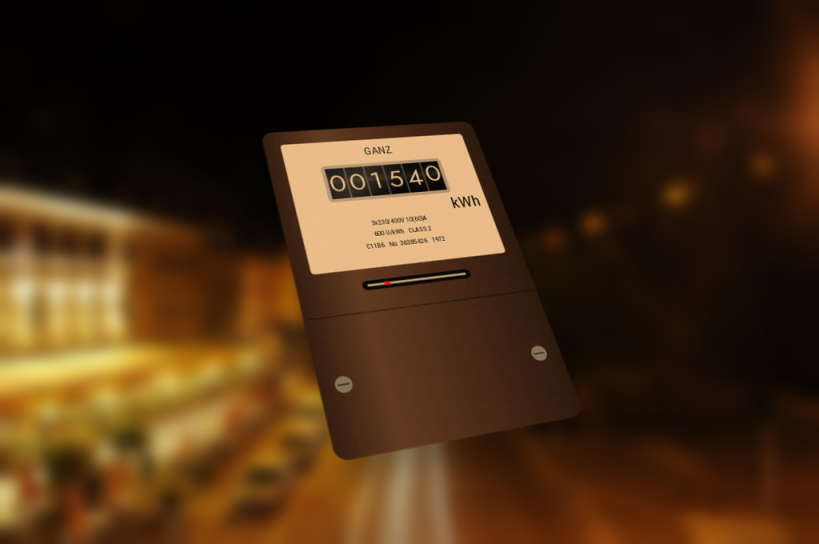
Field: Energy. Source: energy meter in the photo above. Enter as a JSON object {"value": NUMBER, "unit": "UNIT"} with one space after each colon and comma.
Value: {"value": 1540, "unit": "kWh"}
